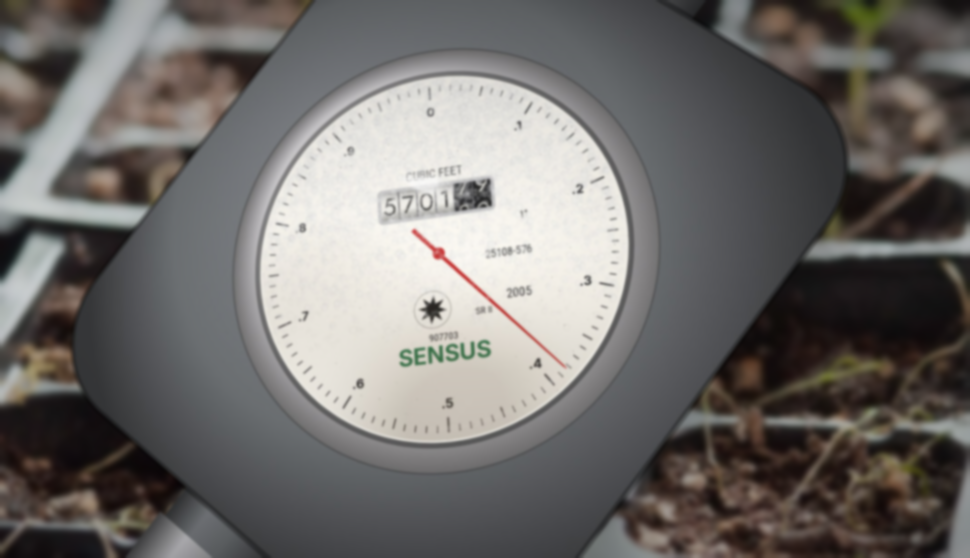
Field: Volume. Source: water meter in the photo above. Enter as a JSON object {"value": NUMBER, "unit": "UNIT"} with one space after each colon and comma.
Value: {"value": 570179.38, "unit": "ft³"}
